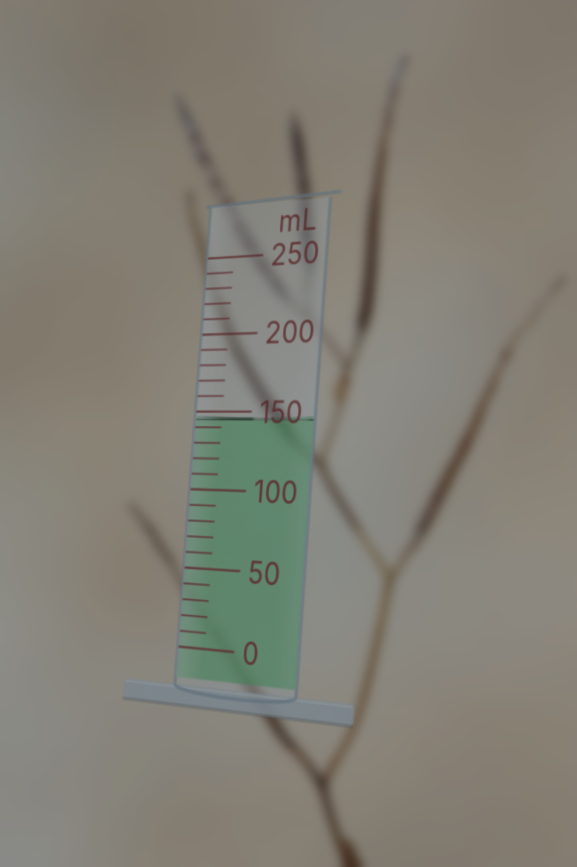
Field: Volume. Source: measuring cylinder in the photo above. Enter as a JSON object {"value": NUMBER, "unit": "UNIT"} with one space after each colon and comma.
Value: {"value": 145, "unit": "mL"}
